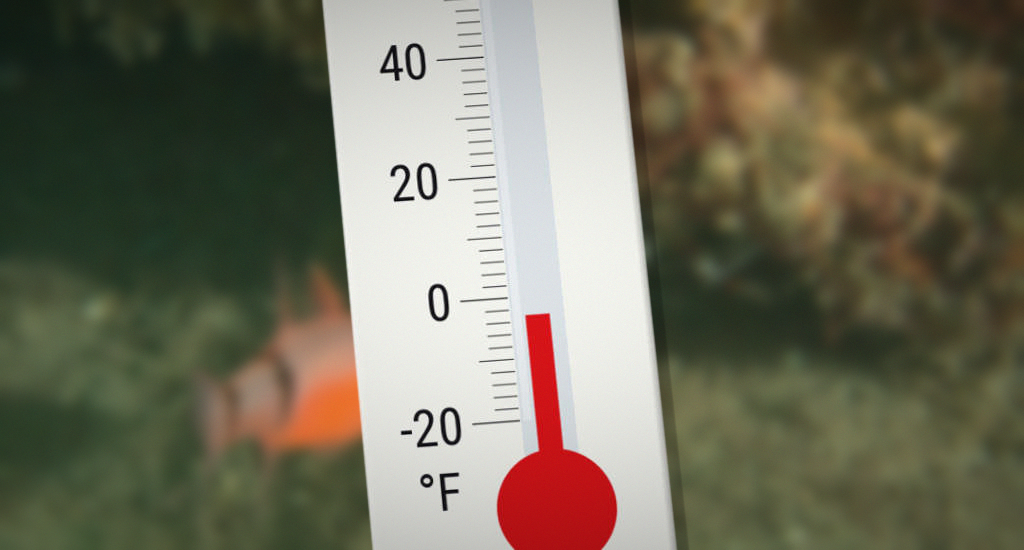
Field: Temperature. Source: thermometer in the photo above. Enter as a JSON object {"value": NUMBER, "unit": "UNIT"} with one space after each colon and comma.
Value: {"value": -3, "unit": "°F"}
